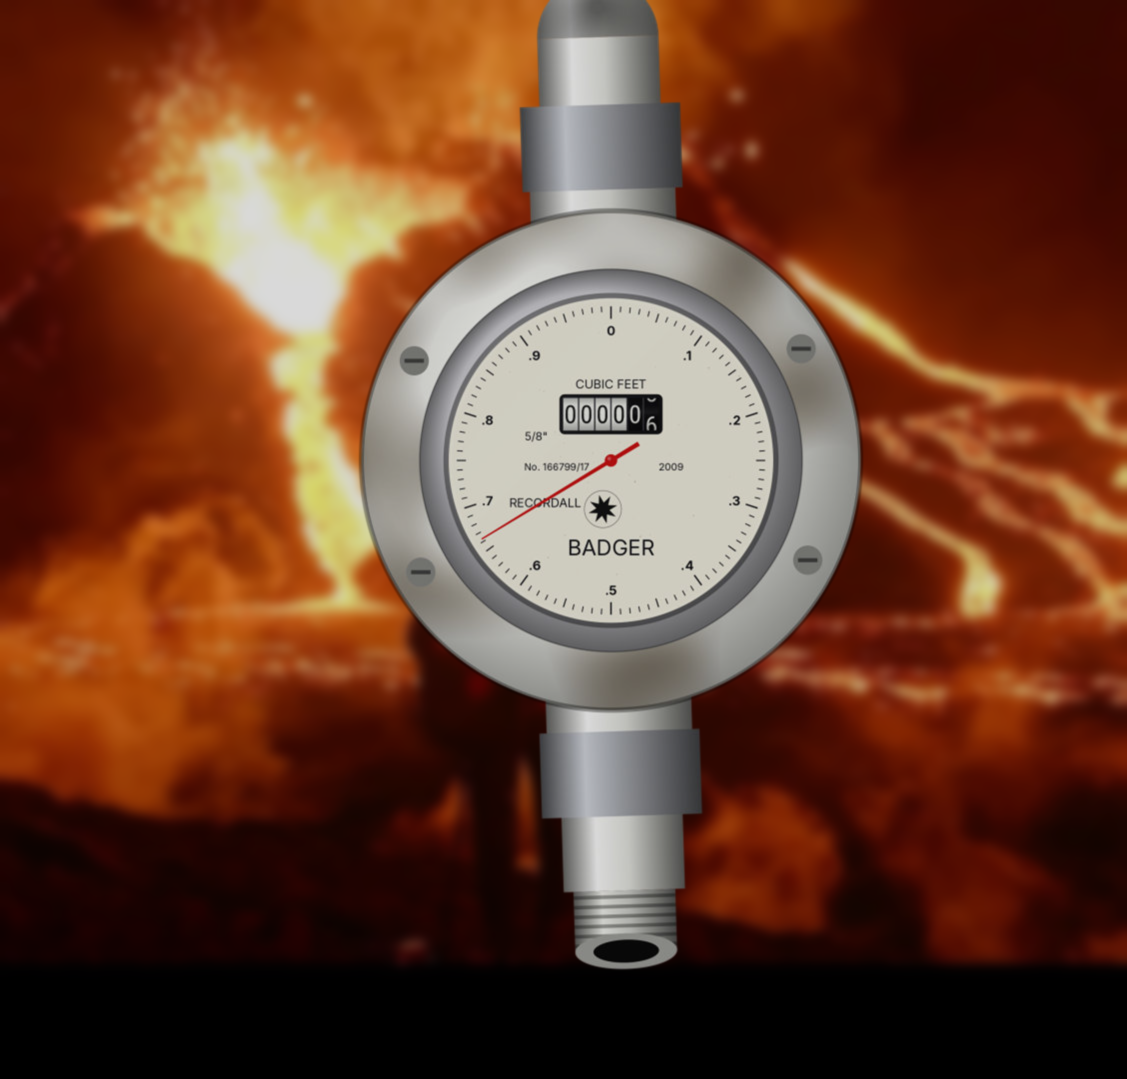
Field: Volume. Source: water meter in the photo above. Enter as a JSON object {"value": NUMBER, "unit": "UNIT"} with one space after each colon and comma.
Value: {"value": 5.66, "unit": "ft³"}
